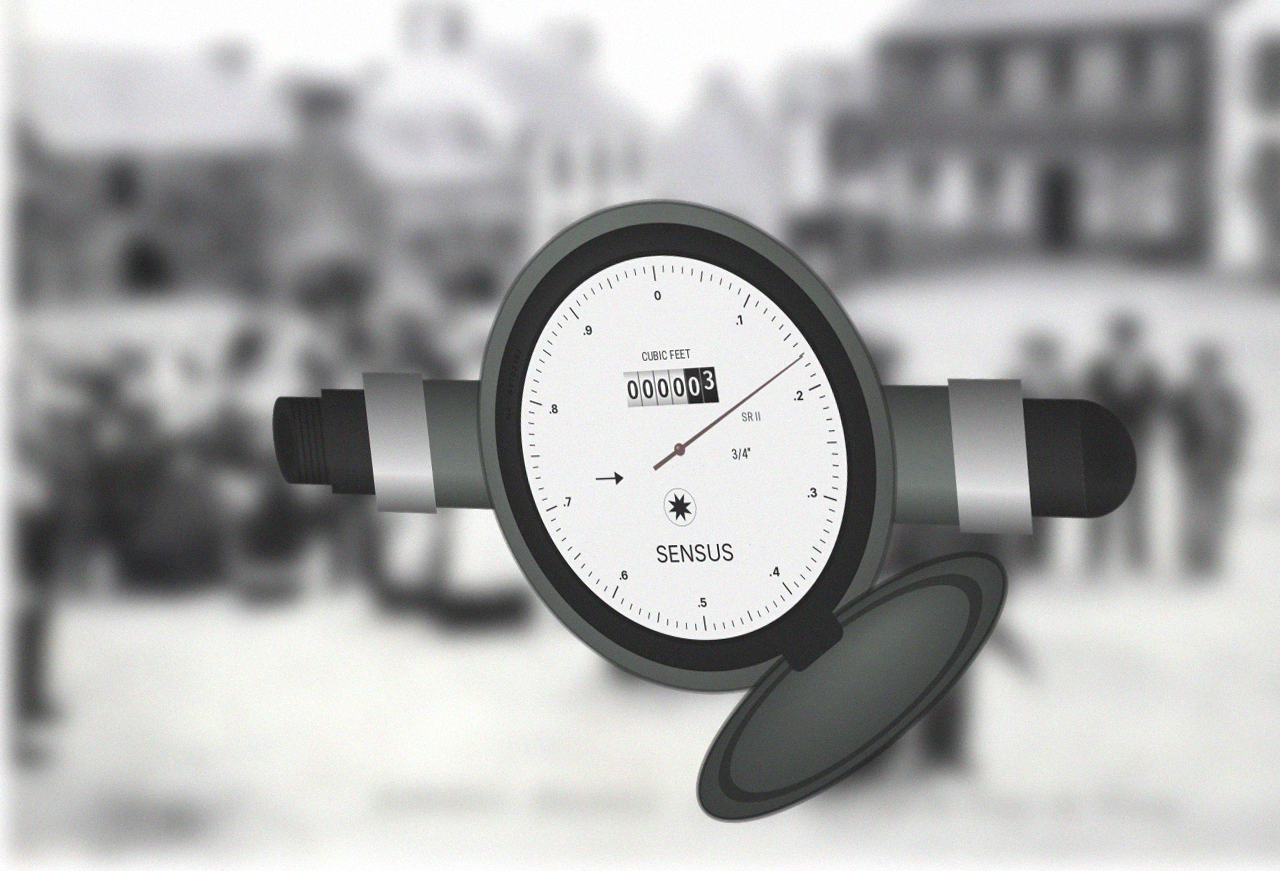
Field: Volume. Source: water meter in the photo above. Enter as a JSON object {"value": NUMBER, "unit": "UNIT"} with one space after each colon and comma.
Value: {"value": 3.17, "unit": "ft³"}
